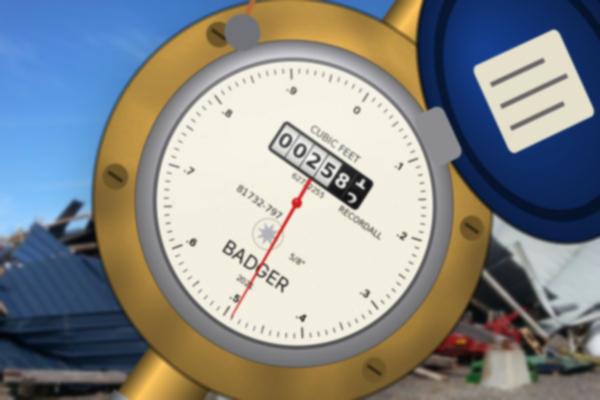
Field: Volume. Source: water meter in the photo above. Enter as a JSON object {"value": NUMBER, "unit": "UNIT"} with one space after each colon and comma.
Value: {"value": 2581.49, "unit": "ft³"}
